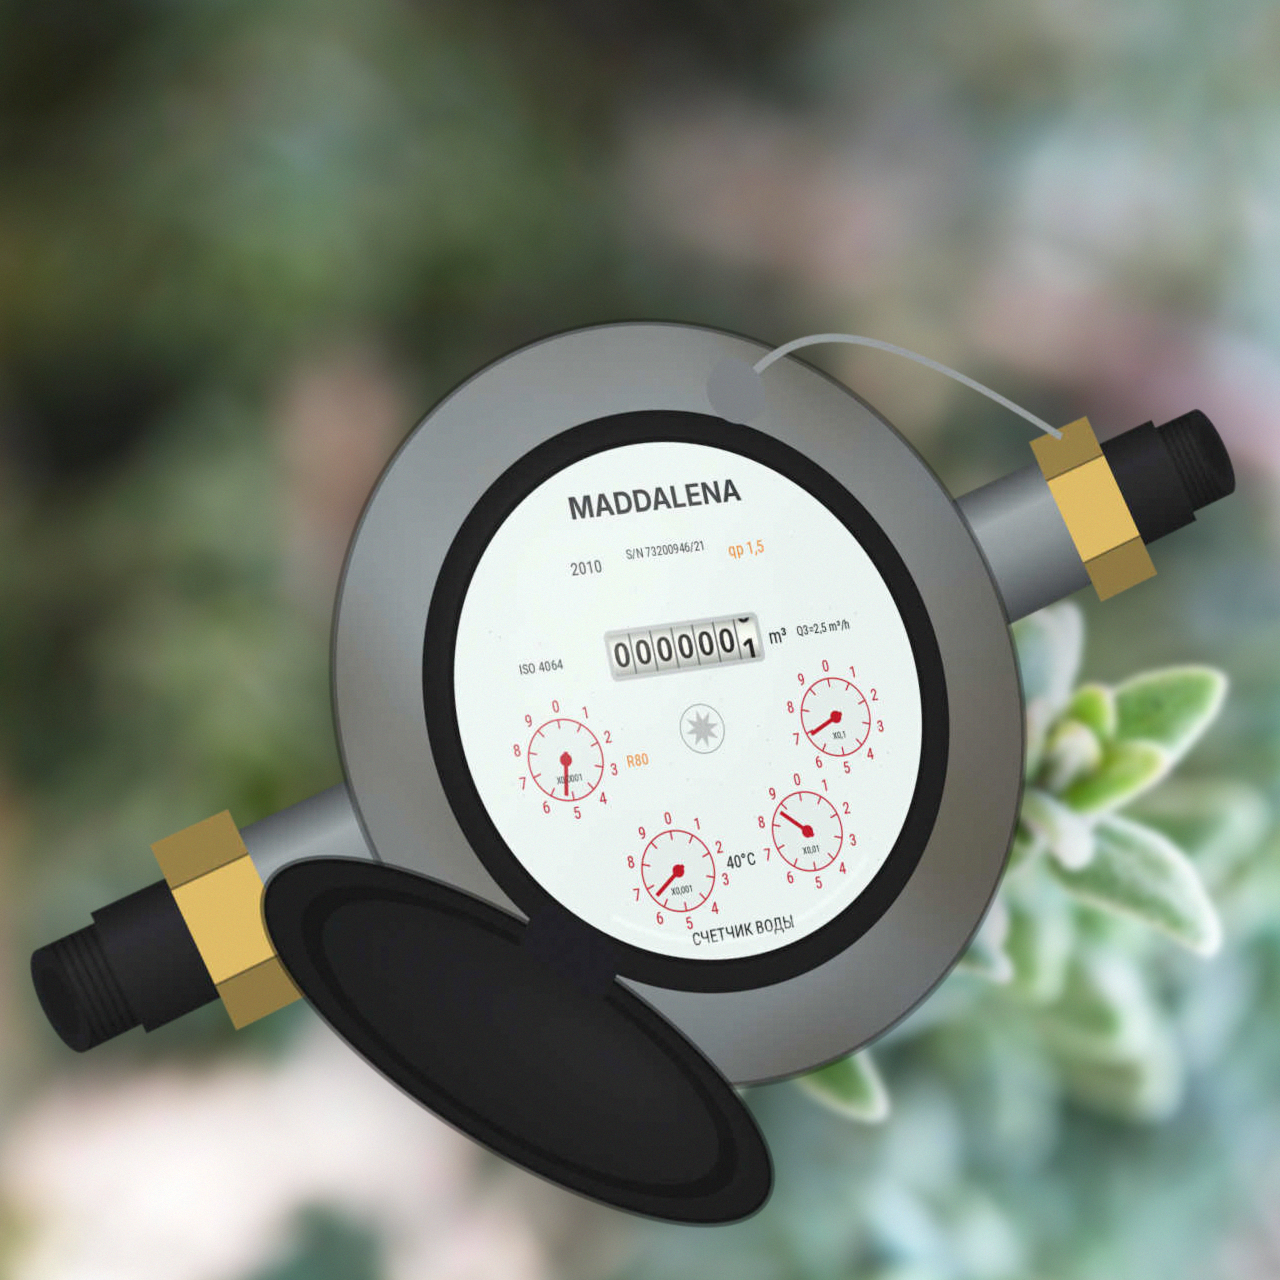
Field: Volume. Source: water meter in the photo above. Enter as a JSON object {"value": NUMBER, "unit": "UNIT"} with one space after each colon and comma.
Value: {"value": 0.6865, "unit": "m³"}
